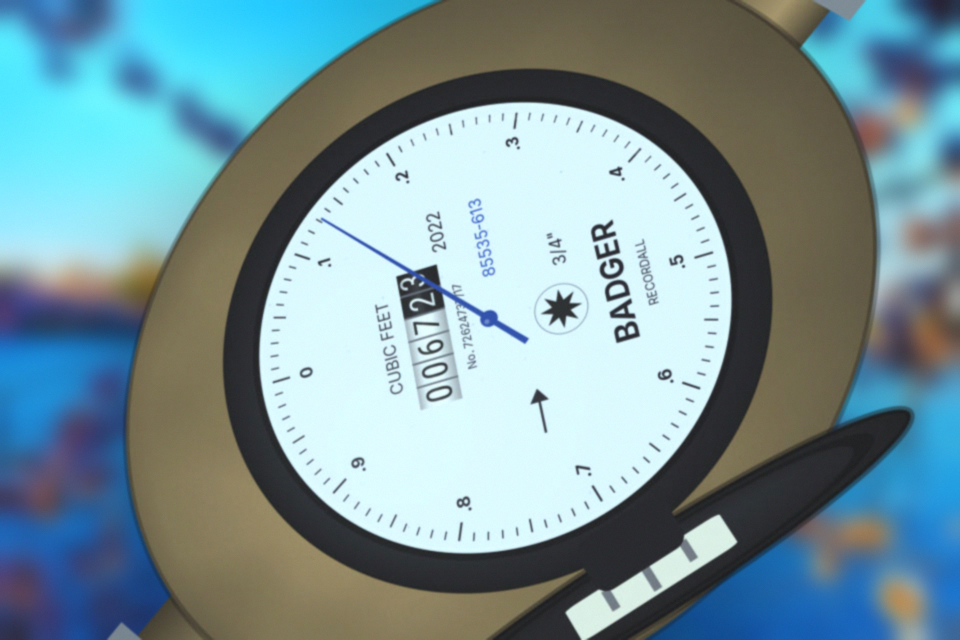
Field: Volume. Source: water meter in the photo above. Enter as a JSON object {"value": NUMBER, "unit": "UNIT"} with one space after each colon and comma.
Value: {"value": 6723.13, "unit": "ft³"}
